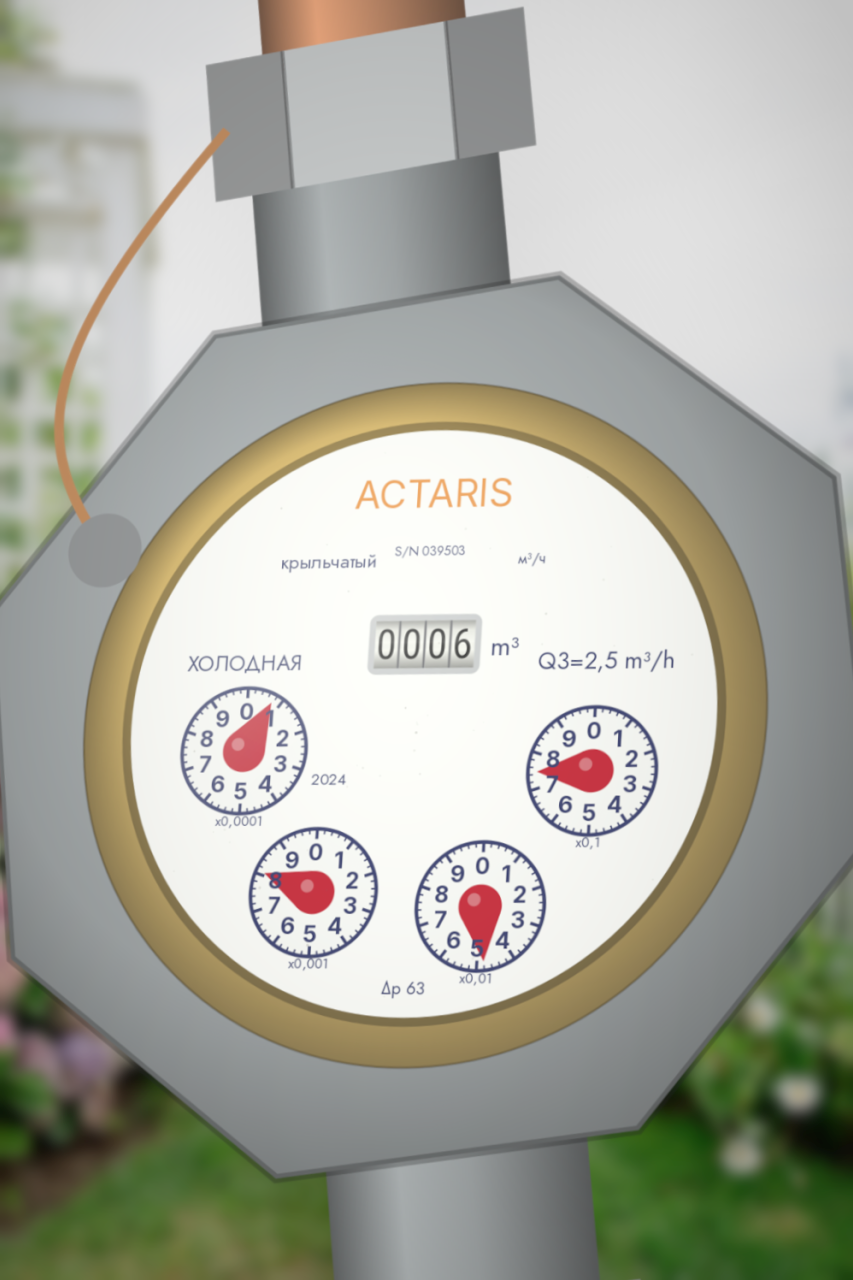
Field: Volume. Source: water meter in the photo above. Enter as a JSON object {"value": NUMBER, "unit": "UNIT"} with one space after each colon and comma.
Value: {"value": 6.7480, "unit": "m³"}
